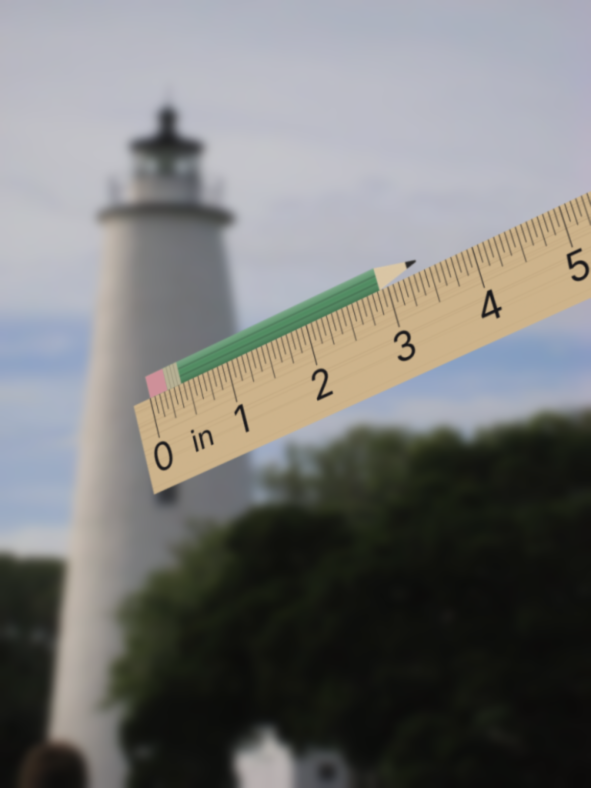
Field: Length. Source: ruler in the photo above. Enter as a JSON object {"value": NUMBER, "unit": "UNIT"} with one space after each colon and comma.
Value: {"value": 3.375, "unit": "in"}
